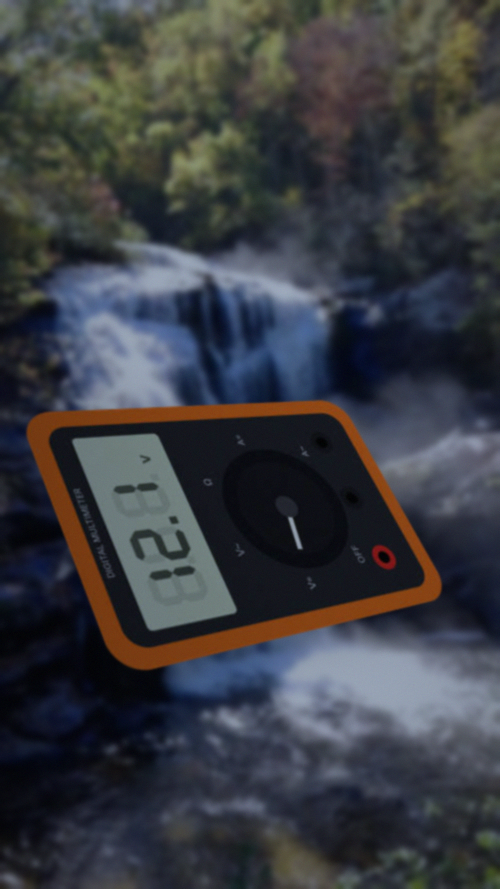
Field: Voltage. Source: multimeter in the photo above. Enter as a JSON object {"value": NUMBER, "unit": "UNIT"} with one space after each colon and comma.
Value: {"value": 12.1, "unit": "V"}
